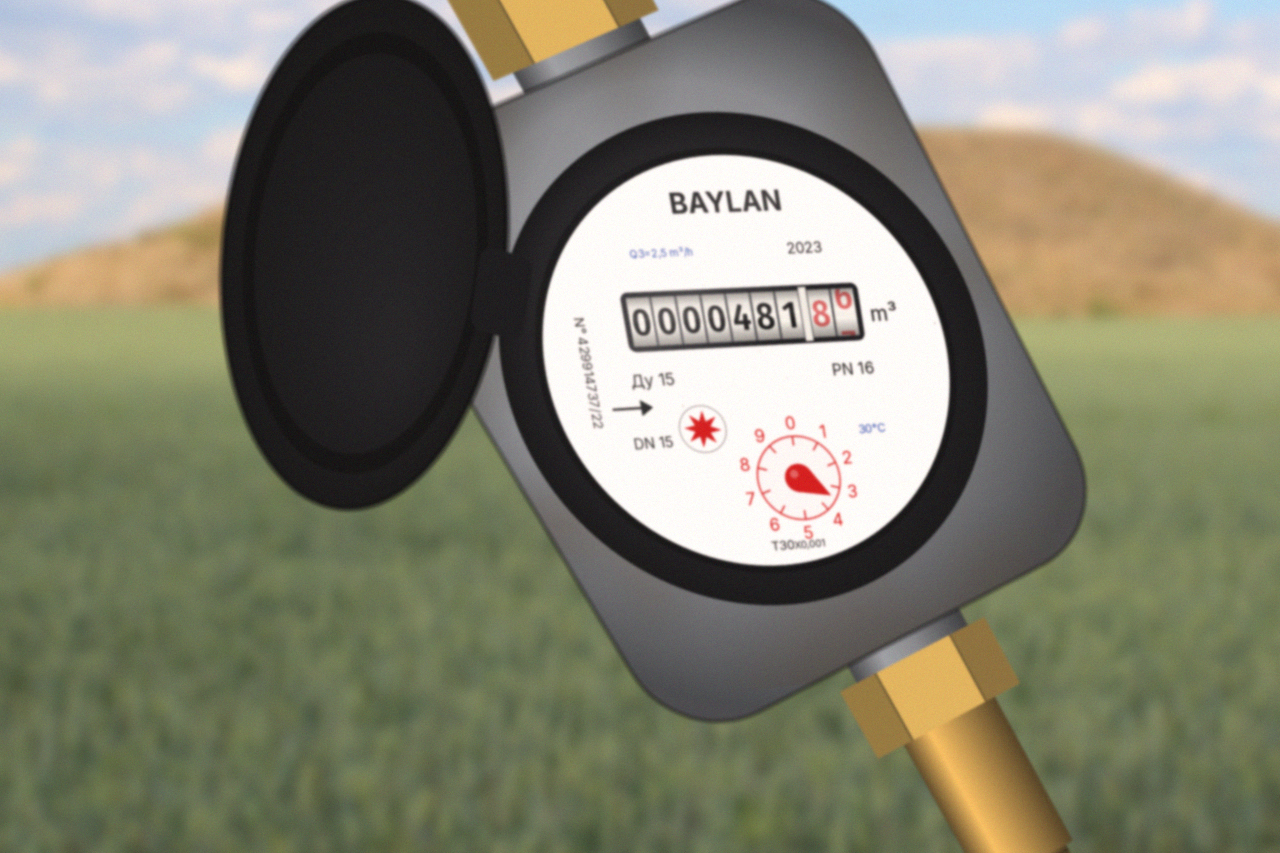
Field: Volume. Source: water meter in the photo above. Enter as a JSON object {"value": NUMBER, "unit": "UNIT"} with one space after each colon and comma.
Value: {"value": 481.863, "unit": "m³"}
